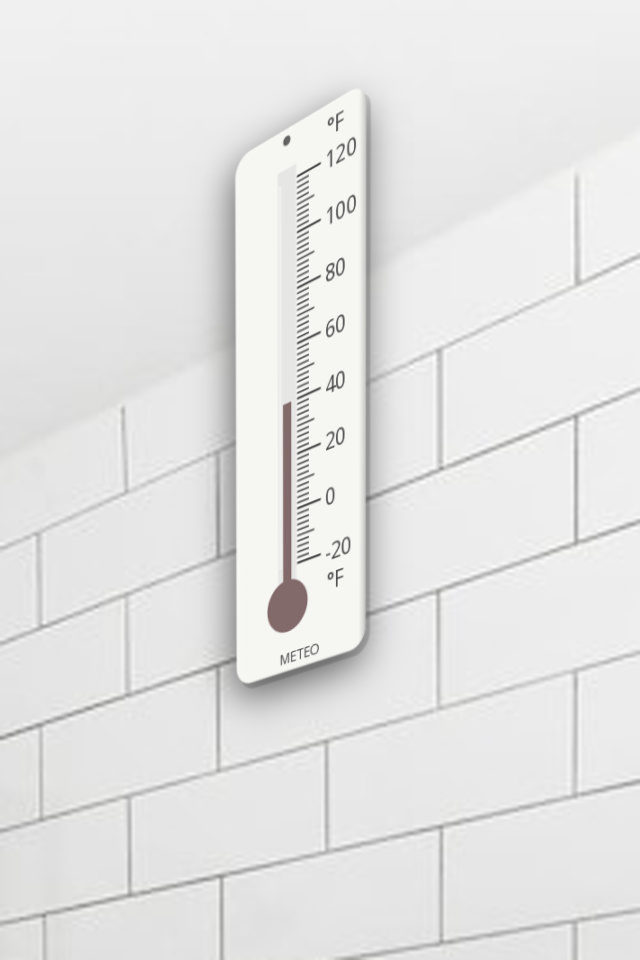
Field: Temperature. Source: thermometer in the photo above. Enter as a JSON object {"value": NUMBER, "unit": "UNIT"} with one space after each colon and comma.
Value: {"value": 40, "unit": "°F"}
